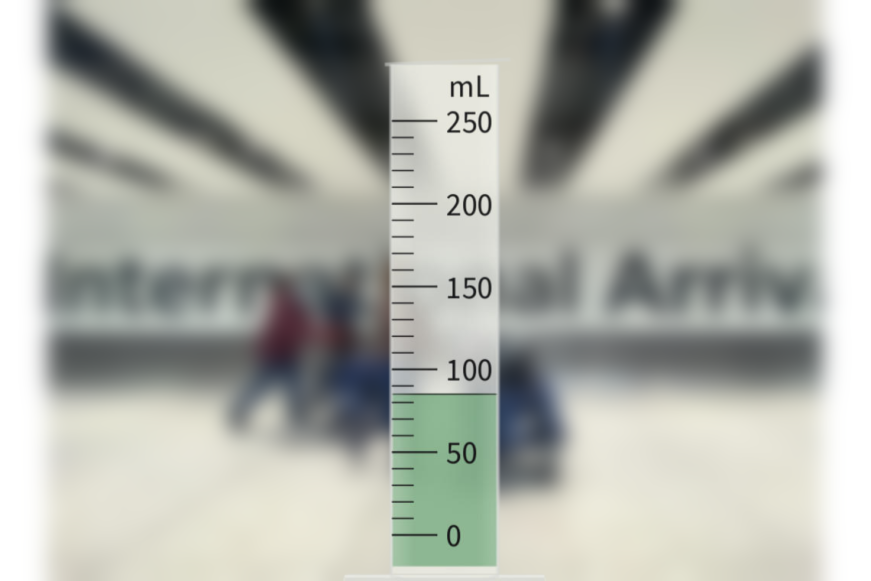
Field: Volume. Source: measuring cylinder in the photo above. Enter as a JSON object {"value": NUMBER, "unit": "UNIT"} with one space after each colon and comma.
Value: {"value": 85, "unit": "mL"}
